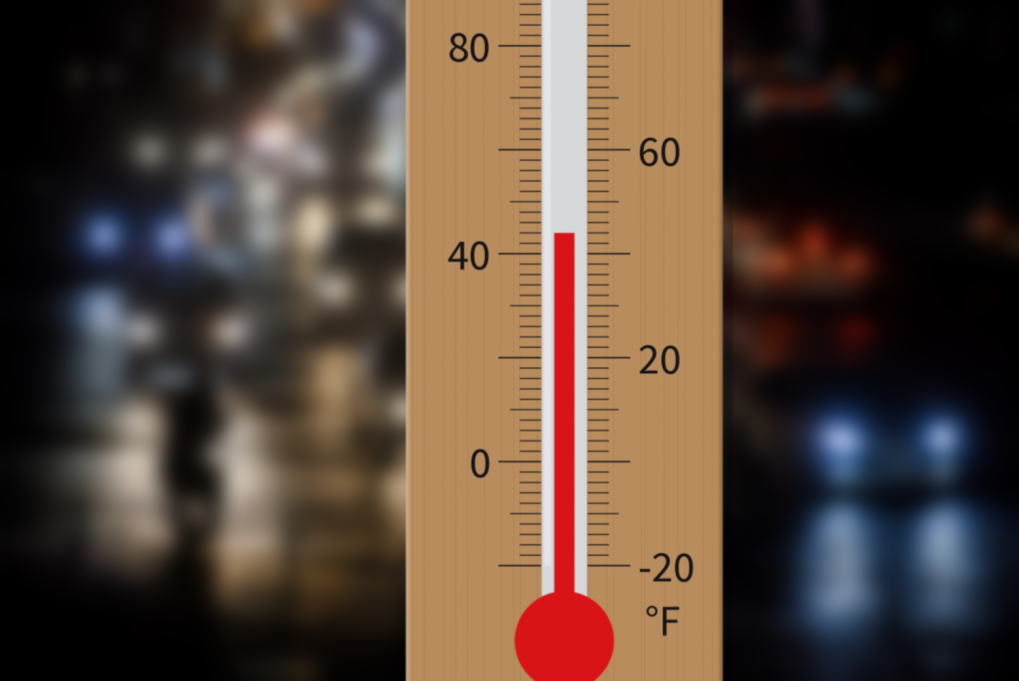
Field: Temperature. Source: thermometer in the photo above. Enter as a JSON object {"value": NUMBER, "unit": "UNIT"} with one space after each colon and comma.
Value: {"value": 44, "unit": "°F"}
